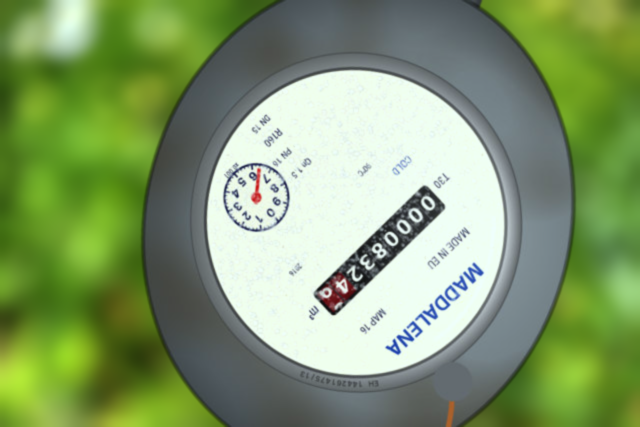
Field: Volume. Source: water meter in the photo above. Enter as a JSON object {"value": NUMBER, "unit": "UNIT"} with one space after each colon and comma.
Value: {"value": 832.486, "unit": "m³"}
